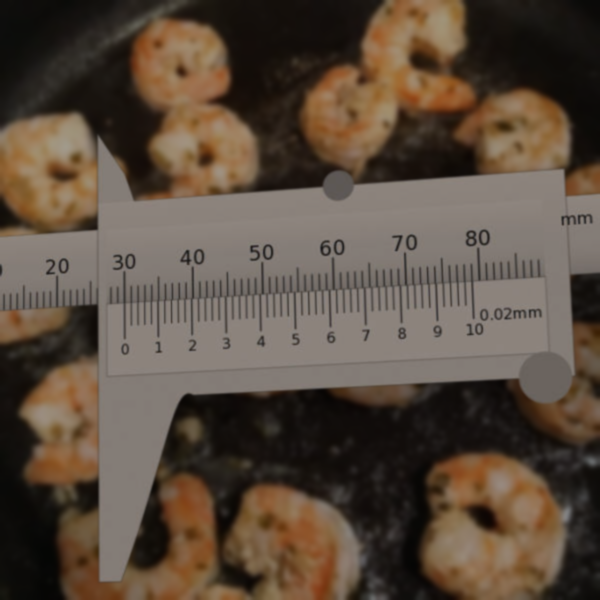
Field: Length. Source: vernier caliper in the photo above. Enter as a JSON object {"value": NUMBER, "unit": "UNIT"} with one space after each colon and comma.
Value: {"value": 30.0, "unit": "mm"}
